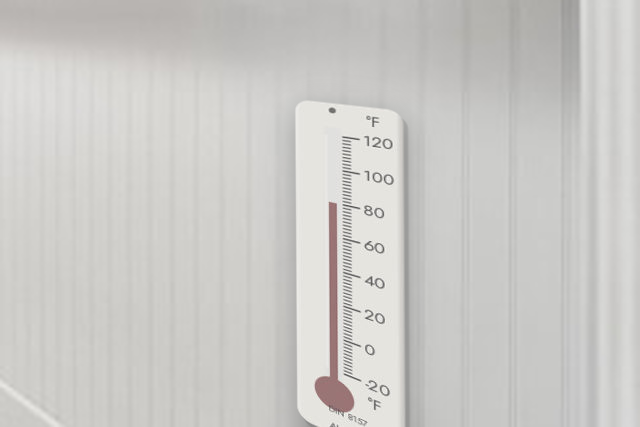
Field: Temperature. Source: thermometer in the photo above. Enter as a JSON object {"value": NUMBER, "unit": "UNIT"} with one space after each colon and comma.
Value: {"value": 80, "unit": "°F"}
